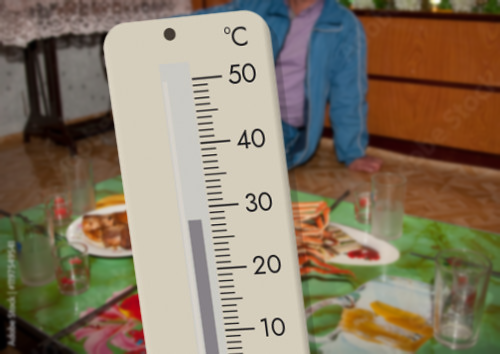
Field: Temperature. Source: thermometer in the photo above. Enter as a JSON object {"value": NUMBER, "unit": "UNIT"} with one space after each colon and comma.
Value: {"value": 28, "unit": "°C"}
